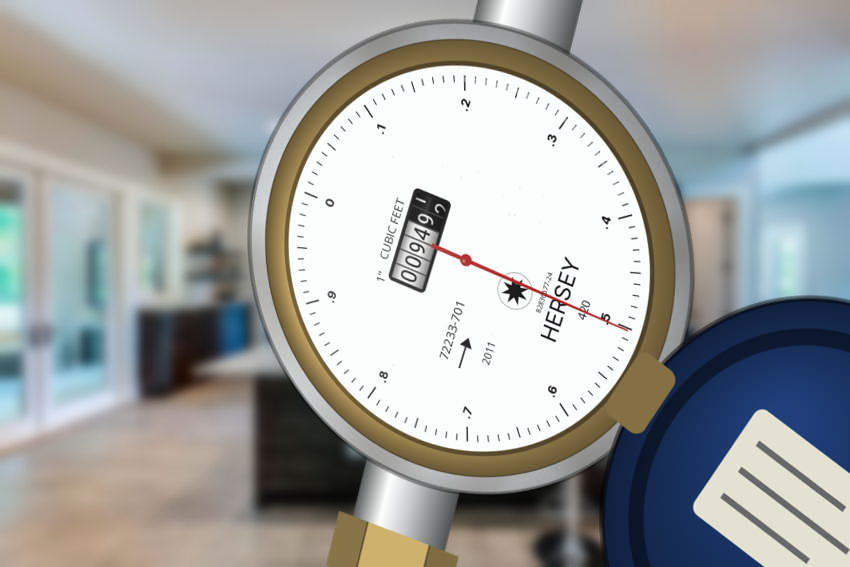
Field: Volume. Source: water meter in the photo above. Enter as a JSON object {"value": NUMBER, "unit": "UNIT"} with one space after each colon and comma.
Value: {"value": 9491.50, "unit": "ft³"}
